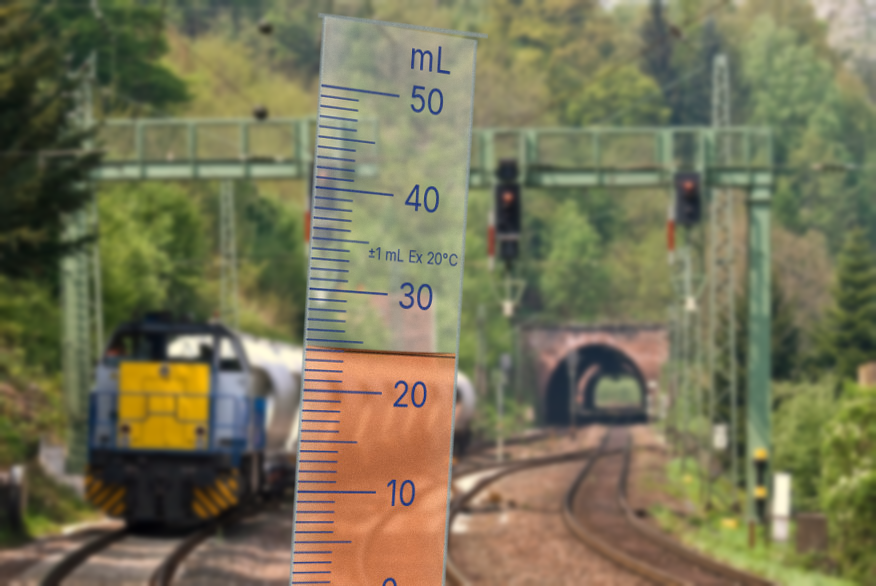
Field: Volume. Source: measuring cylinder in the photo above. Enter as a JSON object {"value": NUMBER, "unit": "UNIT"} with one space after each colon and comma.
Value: {"value": 24, "unit": "mL"}
